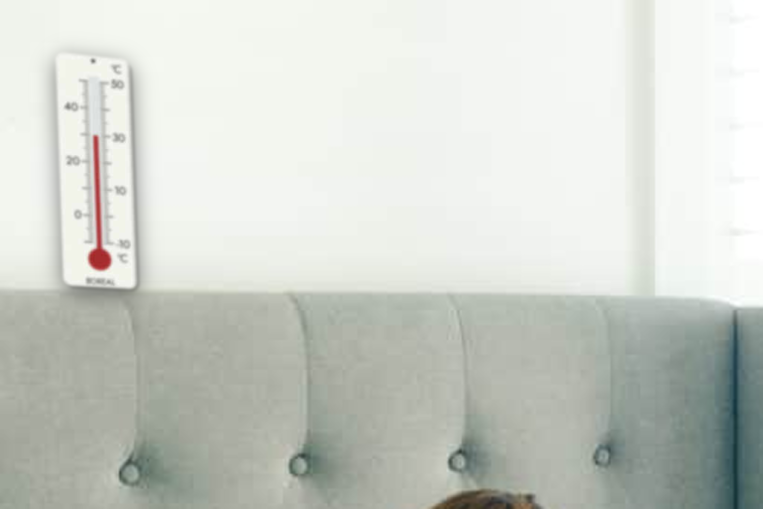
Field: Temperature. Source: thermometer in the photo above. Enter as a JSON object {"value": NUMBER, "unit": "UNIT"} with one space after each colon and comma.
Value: {"value": 30, "unit": "°C"}
